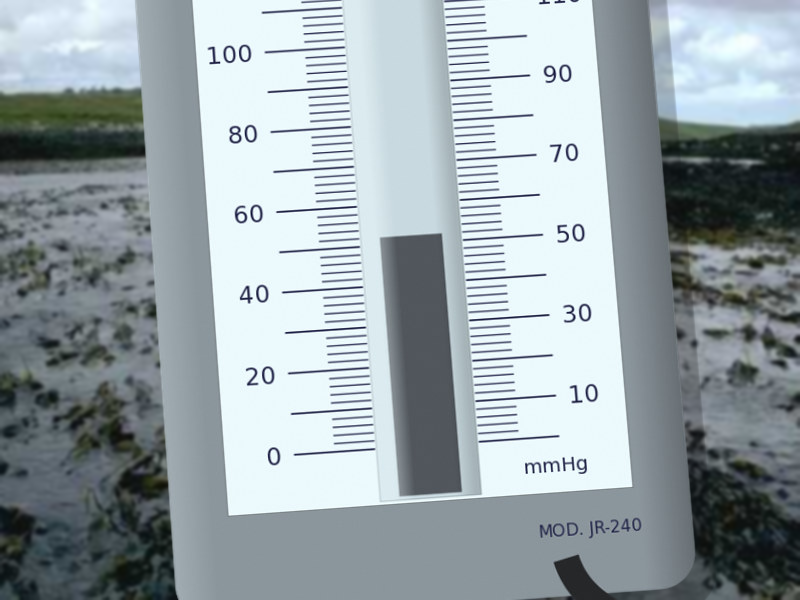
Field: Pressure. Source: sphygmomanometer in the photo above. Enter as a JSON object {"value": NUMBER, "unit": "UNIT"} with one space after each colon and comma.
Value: {"value": 52, "unit": "mmHg"}
